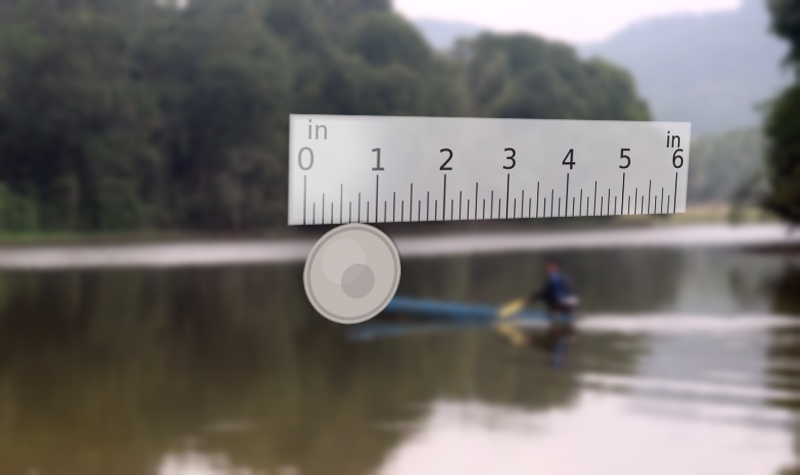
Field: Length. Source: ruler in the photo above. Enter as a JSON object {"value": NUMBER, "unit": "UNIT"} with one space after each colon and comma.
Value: {"value": 1.375, "unit": "in"}
